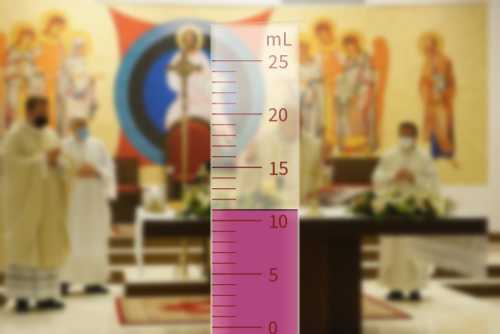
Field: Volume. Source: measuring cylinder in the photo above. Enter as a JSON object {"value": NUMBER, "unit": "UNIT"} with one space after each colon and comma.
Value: {"value": 11, "unit": "mL"}
